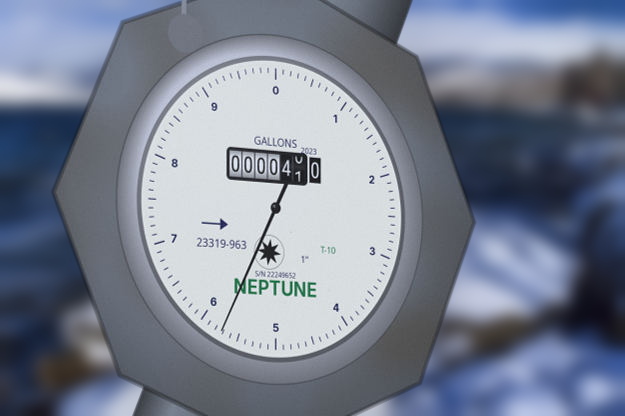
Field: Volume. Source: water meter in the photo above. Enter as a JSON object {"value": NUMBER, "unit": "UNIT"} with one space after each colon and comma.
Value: {"value": 405.7, "unit": "gal"}
